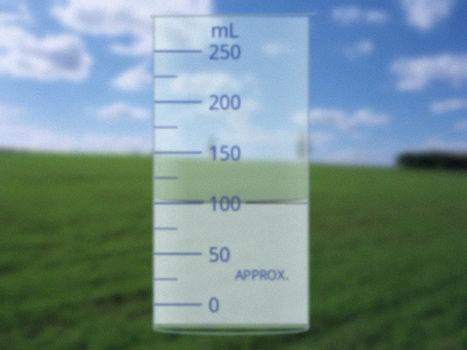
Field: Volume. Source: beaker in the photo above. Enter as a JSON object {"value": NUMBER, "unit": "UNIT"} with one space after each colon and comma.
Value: {"value": 100, "unit": "mL"}
